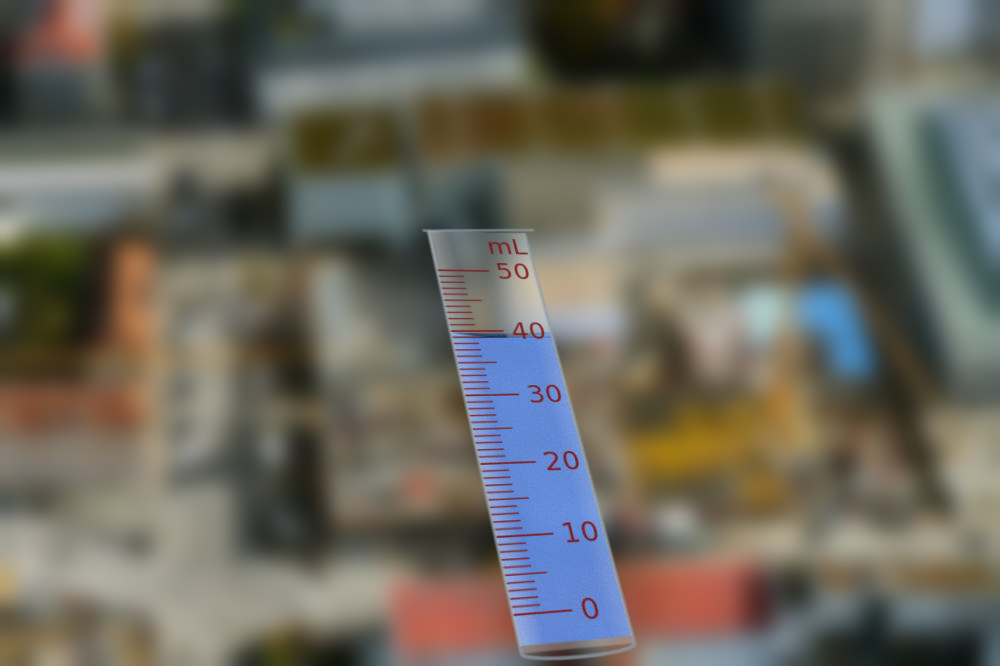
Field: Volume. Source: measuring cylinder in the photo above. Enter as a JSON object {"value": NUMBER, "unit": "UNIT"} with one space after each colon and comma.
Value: {"value": 39, "unit": "mL"}
